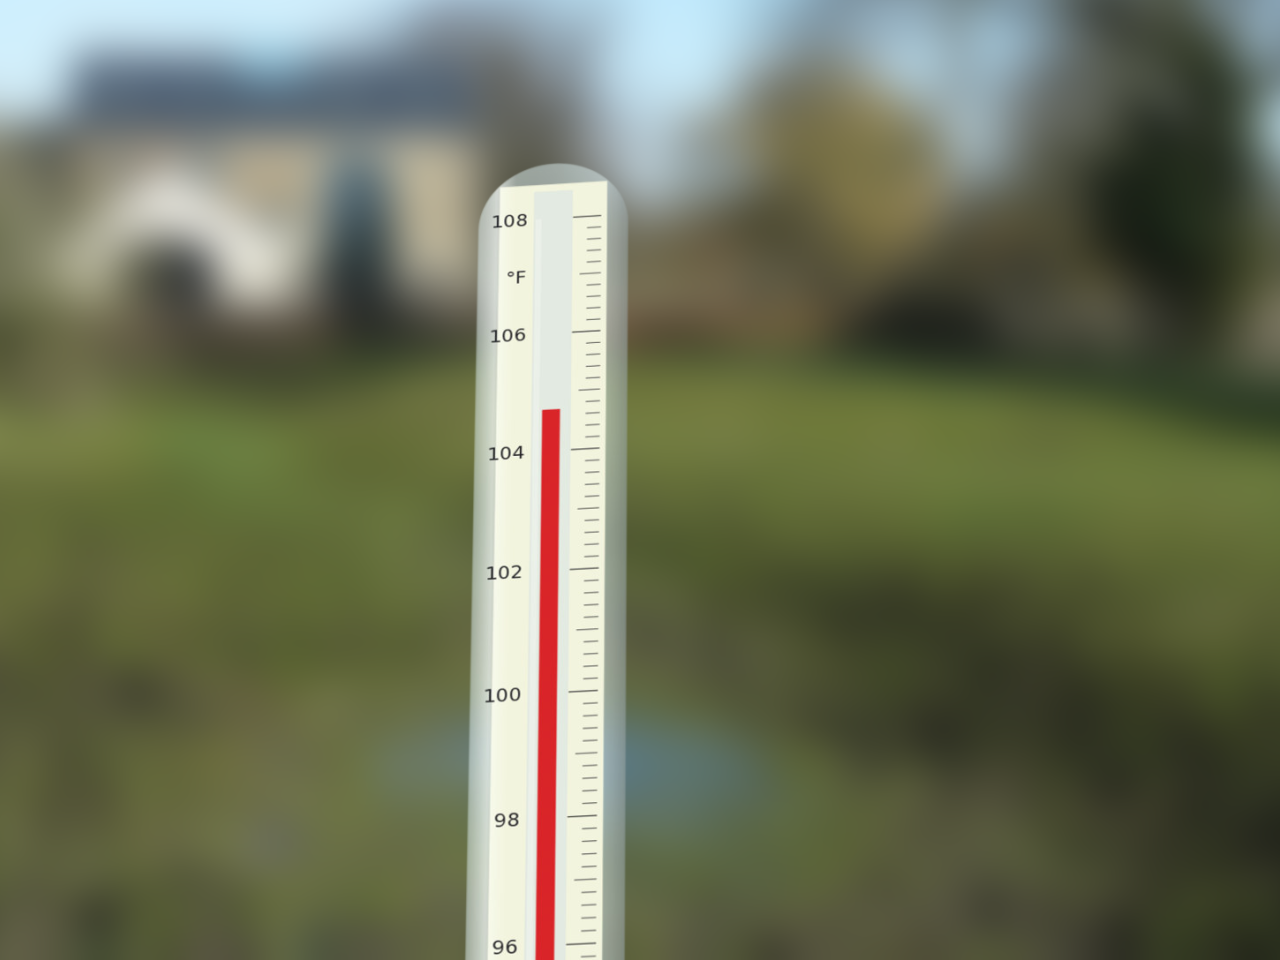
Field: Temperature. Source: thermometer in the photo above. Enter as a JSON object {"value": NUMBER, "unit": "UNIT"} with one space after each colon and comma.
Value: {"value": 104.7, "unit": "°F"}
